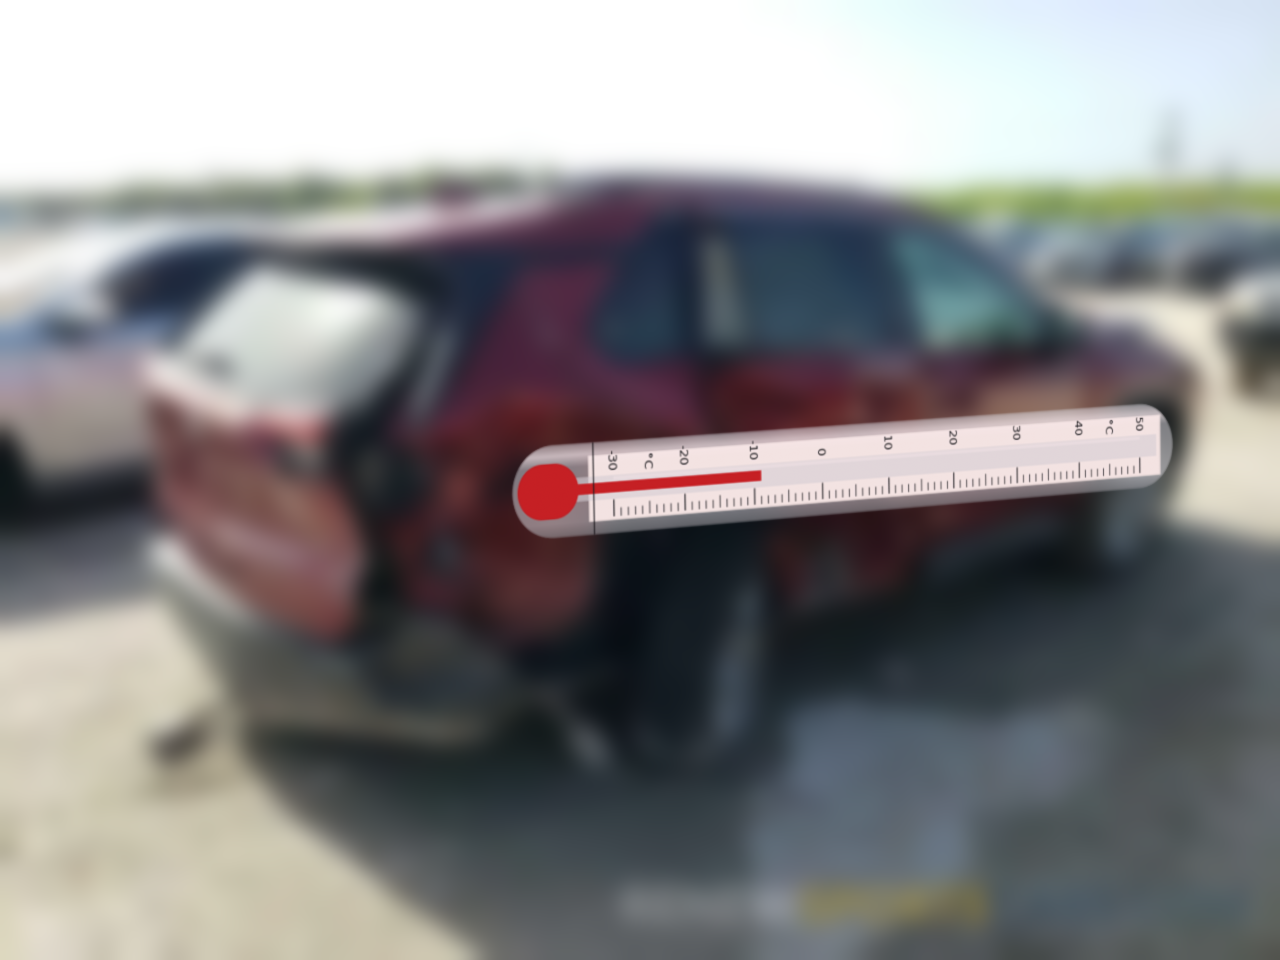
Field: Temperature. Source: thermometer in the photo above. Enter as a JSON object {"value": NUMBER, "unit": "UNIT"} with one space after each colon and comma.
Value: {"value": -9, "unit": "°C"}
